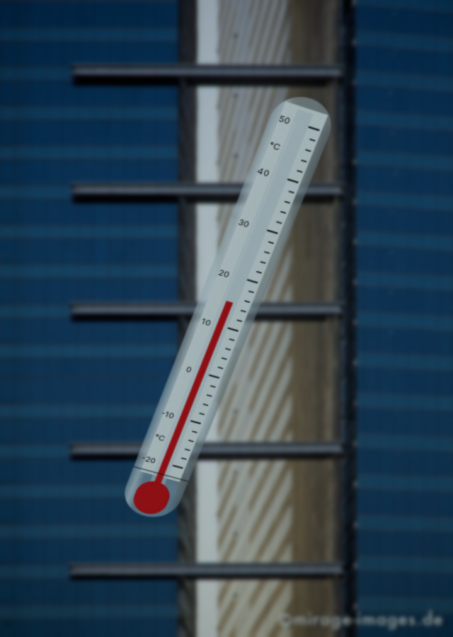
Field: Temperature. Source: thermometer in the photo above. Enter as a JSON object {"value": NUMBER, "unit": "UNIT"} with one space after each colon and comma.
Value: {"value": 15, "unit": "°C"}
